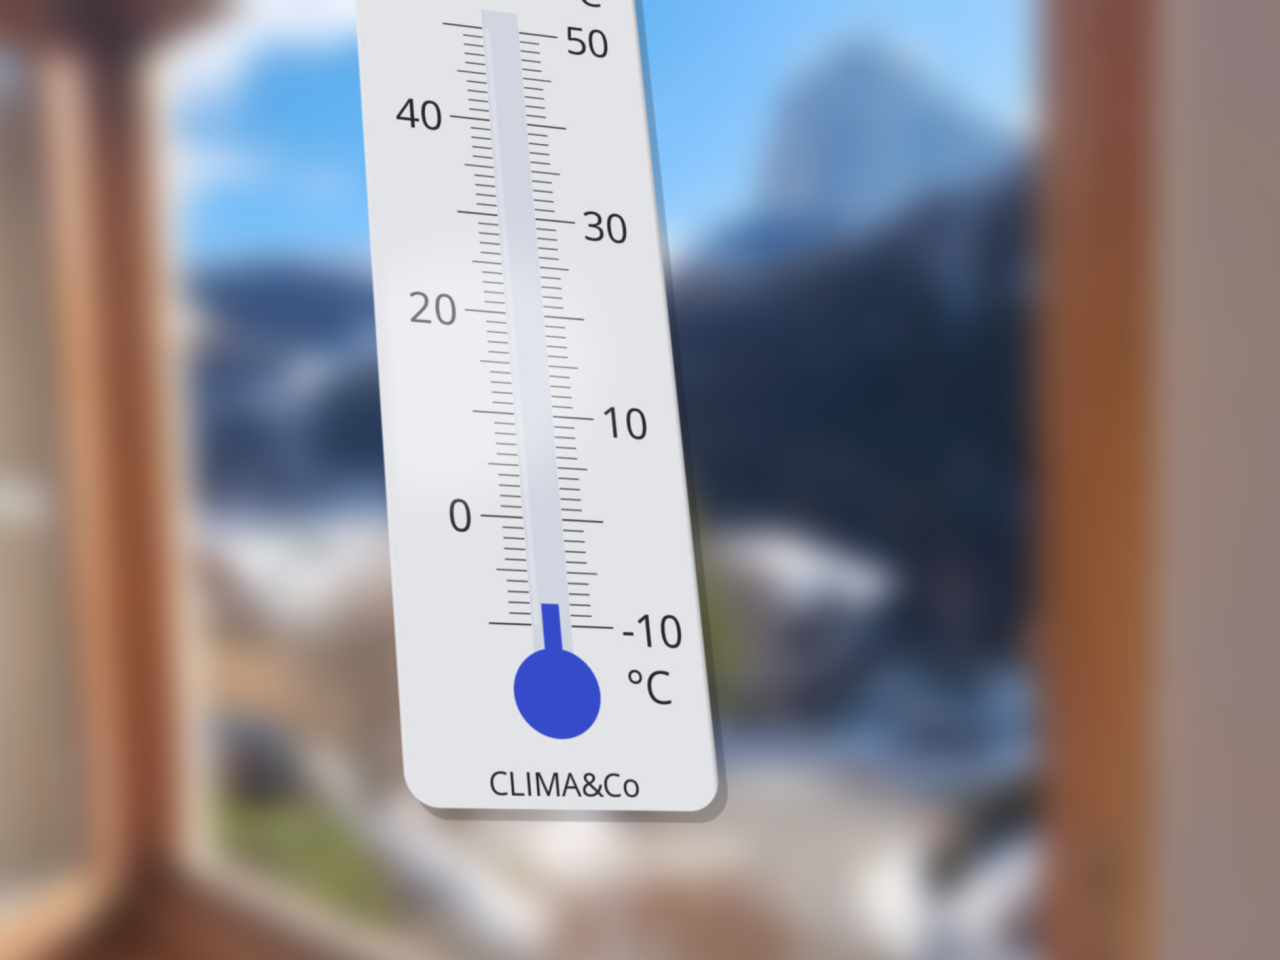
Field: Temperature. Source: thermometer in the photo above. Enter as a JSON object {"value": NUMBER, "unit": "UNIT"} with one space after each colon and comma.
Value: {"value": -8, "unit": "°C"}
